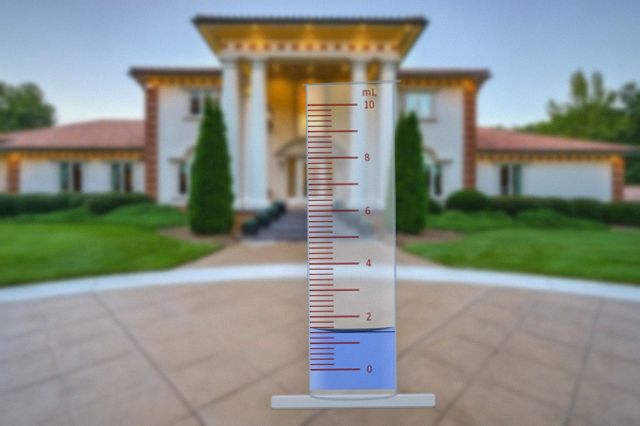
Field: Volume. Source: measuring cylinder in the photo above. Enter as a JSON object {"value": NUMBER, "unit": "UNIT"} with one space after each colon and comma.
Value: {"value": 1.4, "unit": "mL"}
